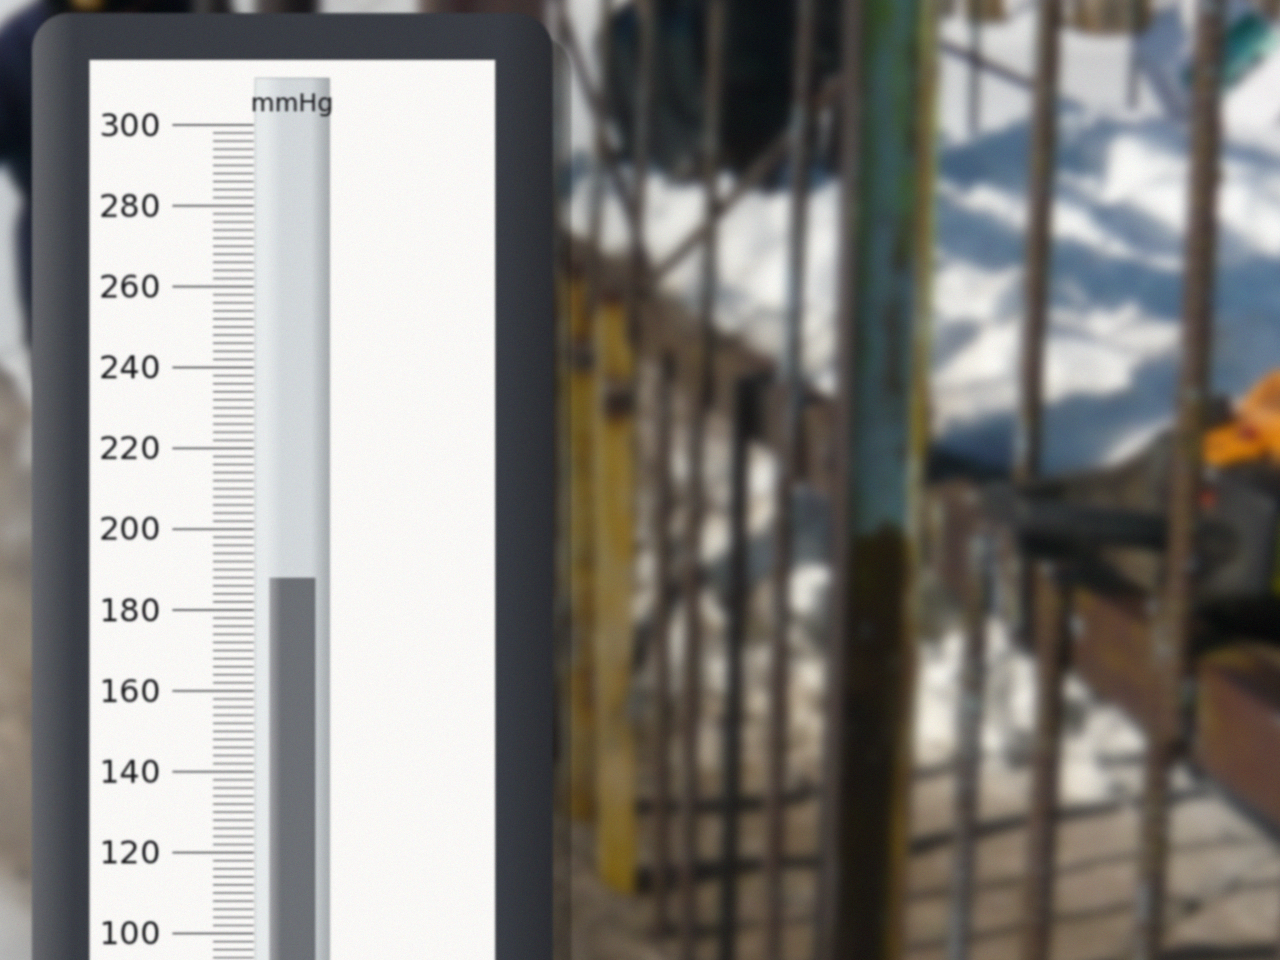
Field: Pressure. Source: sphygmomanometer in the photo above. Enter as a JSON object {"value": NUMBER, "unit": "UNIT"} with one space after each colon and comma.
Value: {"value": 188, "unit": "mmHg"}
